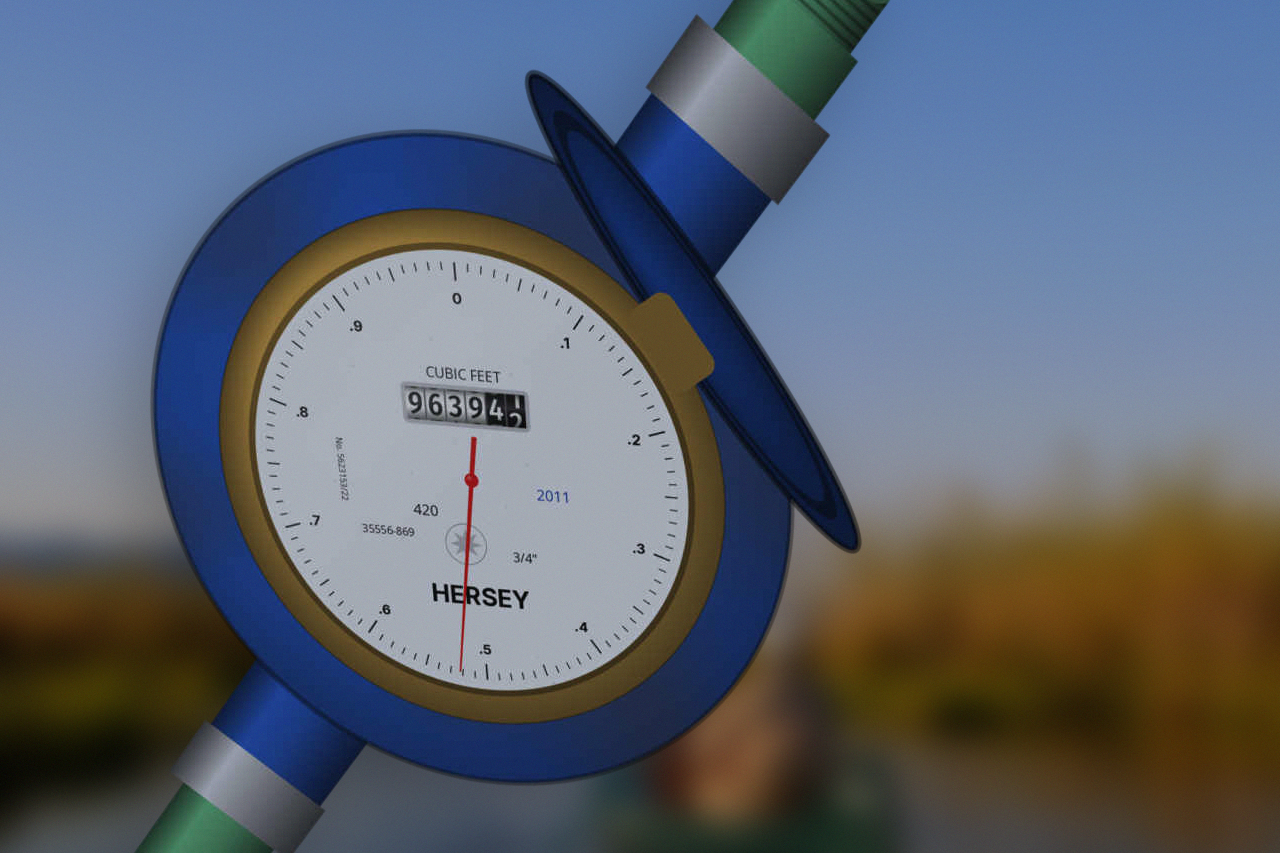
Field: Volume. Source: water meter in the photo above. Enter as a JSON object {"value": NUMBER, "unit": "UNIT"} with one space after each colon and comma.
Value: {"value": 963941.52, "unit": "ft³"}
